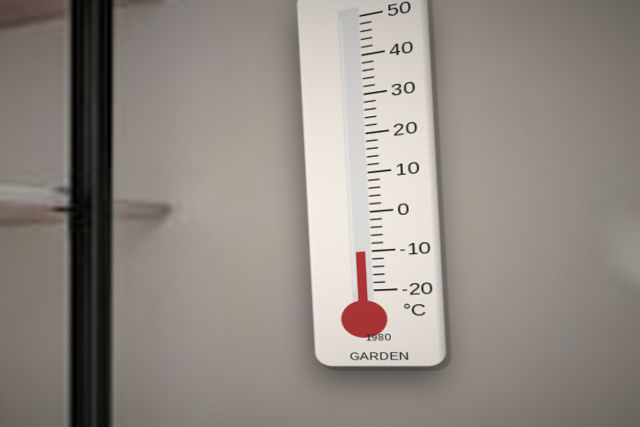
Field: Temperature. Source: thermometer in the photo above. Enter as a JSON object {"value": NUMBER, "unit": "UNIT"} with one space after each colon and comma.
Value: {"value": -10, "unit": "°C"}
